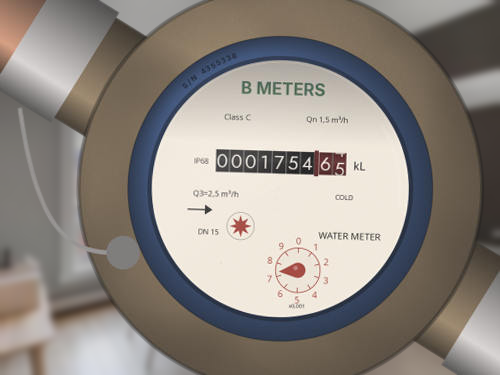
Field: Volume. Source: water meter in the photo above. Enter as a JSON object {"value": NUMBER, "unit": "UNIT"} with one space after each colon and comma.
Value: {"value": 1754.647, "unit": "kL"}
